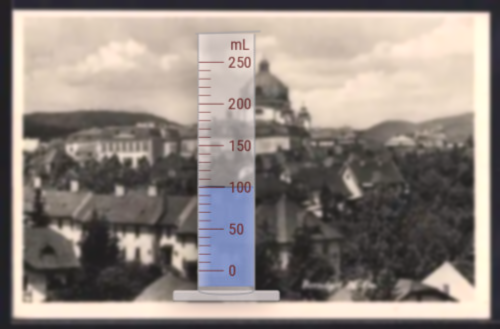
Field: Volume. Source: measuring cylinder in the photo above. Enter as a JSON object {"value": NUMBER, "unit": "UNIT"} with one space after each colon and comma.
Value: {"value": 100, "unit": "mL"}
